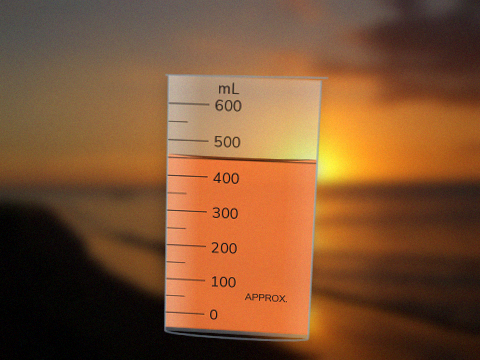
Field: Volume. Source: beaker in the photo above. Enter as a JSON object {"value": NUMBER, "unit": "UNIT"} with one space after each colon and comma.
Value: {"value": 450, "unit": "mL"}
